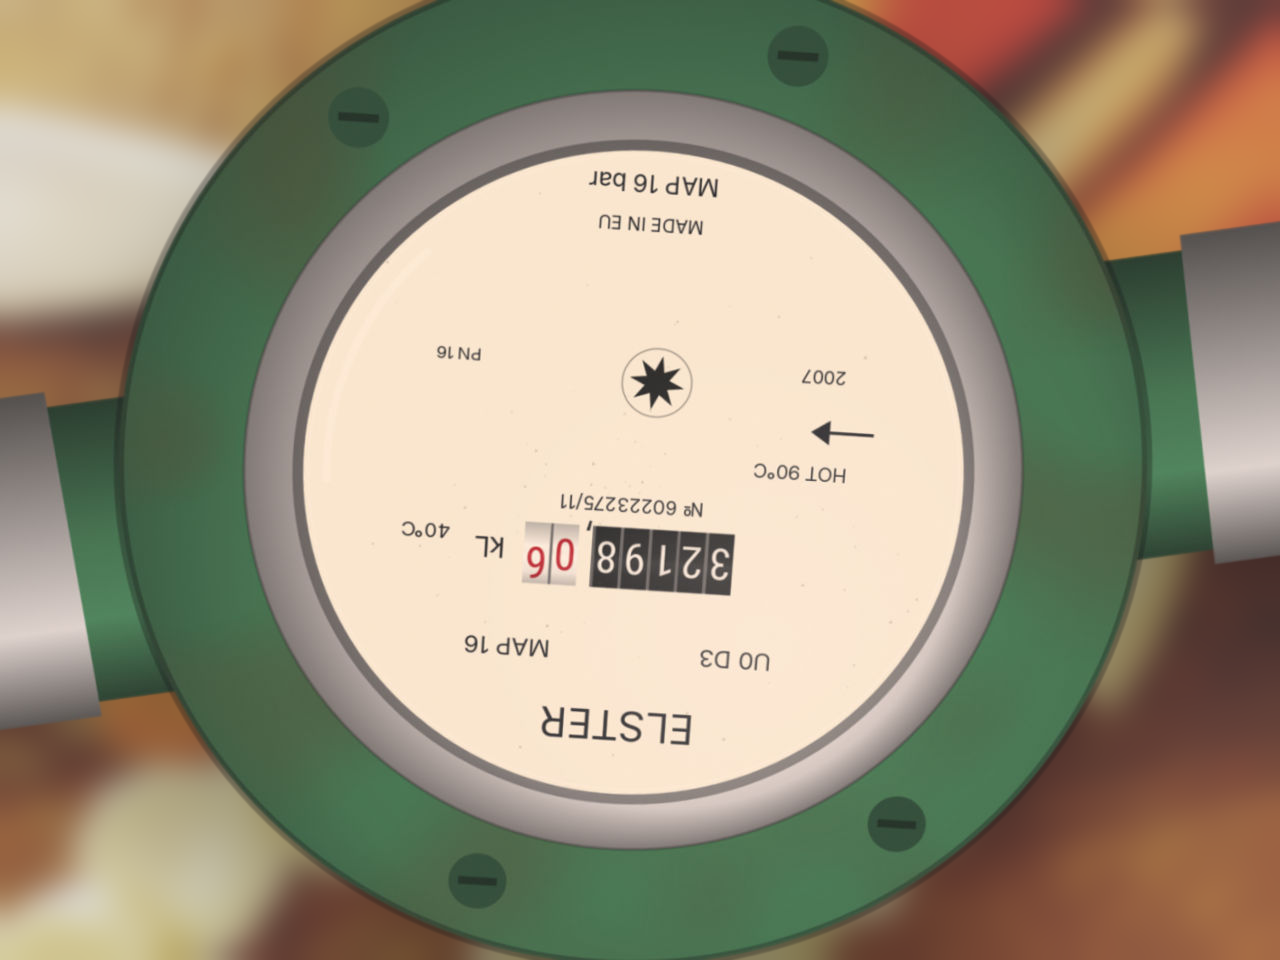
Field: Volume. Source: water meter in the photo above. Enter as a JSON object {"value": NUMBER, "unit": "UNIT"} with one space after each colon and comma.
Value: {"value": 32198.06, "unit": "kL"}
